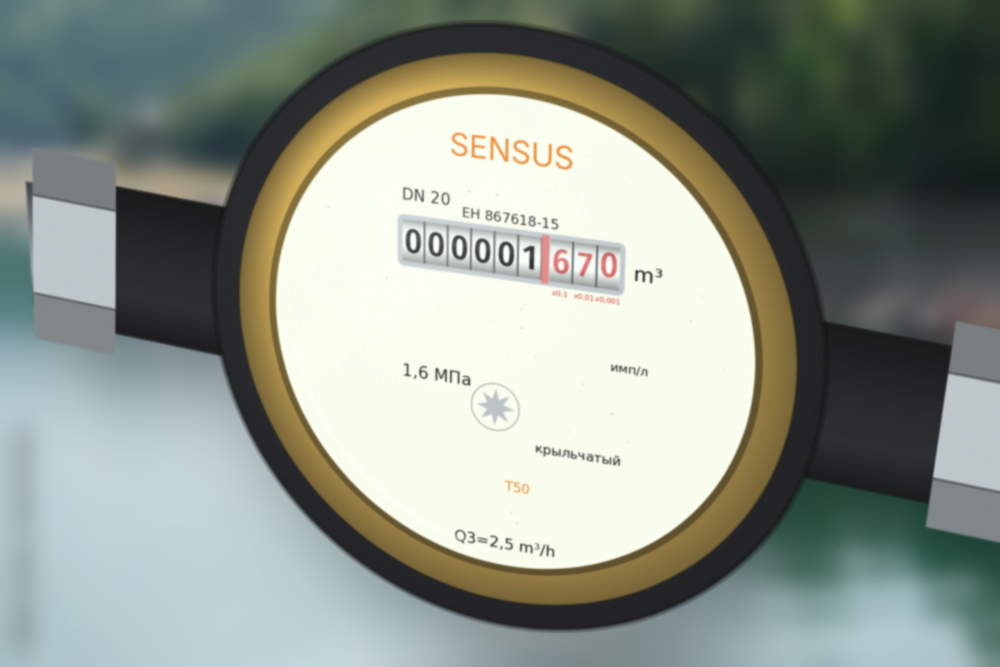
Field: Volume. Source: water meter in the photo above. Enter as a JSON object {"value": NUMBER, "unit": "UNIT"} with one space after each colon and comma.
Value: {"value": 1.670, "unit": "m³"}
